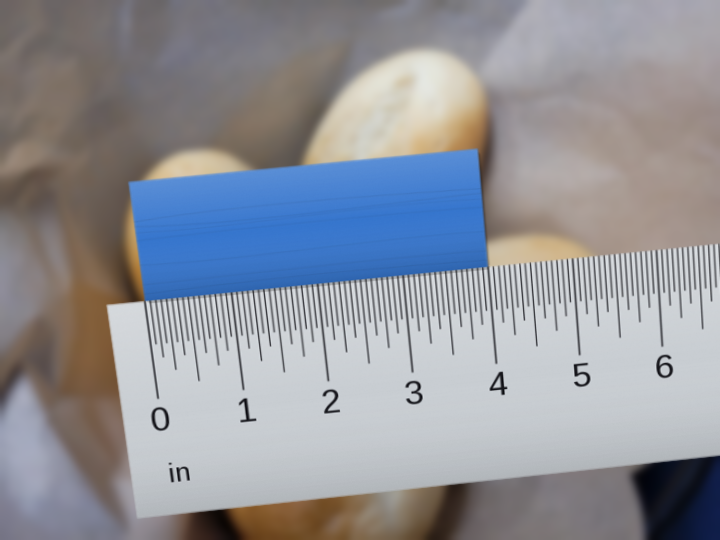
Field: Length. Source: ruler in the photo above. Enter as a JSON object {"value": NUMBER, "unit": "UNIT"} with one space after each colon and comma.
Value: {"value": 4, "unit": "in"}
